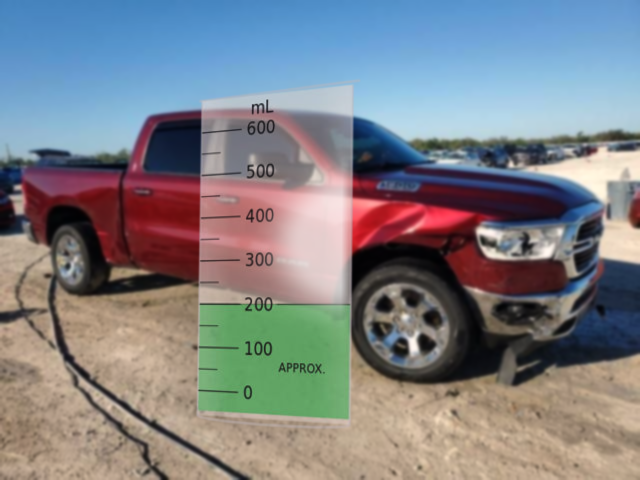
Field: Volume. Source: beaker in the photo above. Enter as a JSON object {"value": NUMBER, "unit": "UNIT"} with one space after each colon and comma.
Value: {"value": 200, "unit": "mL"}
